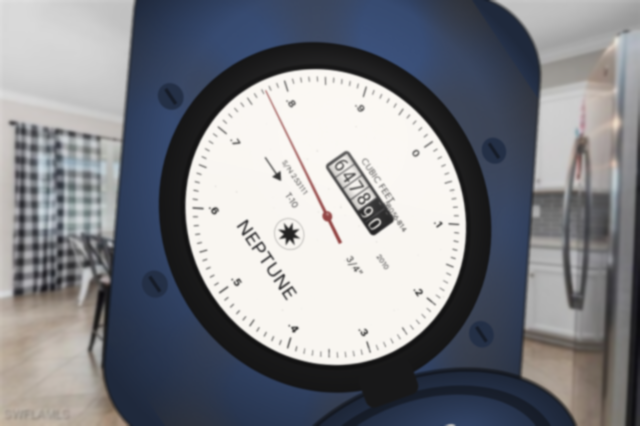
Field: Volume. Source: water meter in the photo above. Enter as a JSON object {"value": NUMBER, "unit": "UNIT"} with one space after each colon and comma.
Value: {"value": 647889.77, "unit": "ft³"}
